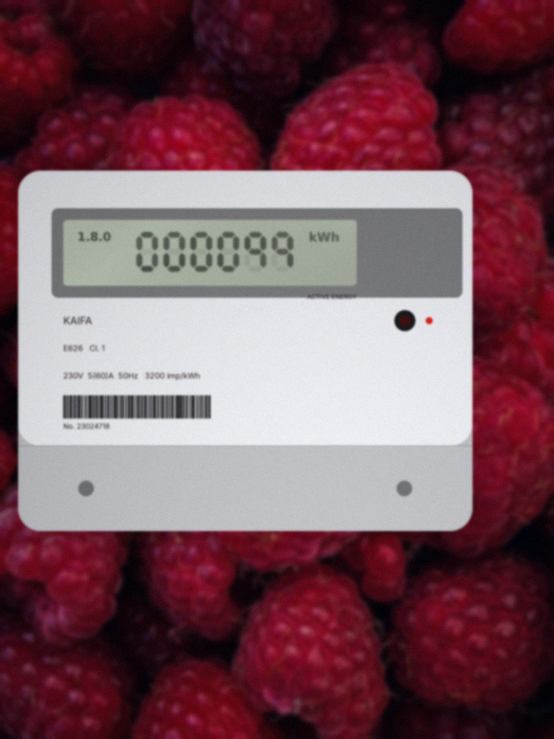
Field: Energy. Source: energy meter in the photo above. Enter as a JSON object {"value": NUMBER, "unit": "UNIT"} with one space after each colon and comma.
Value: {"value": 99, "unit": "kWh"}
